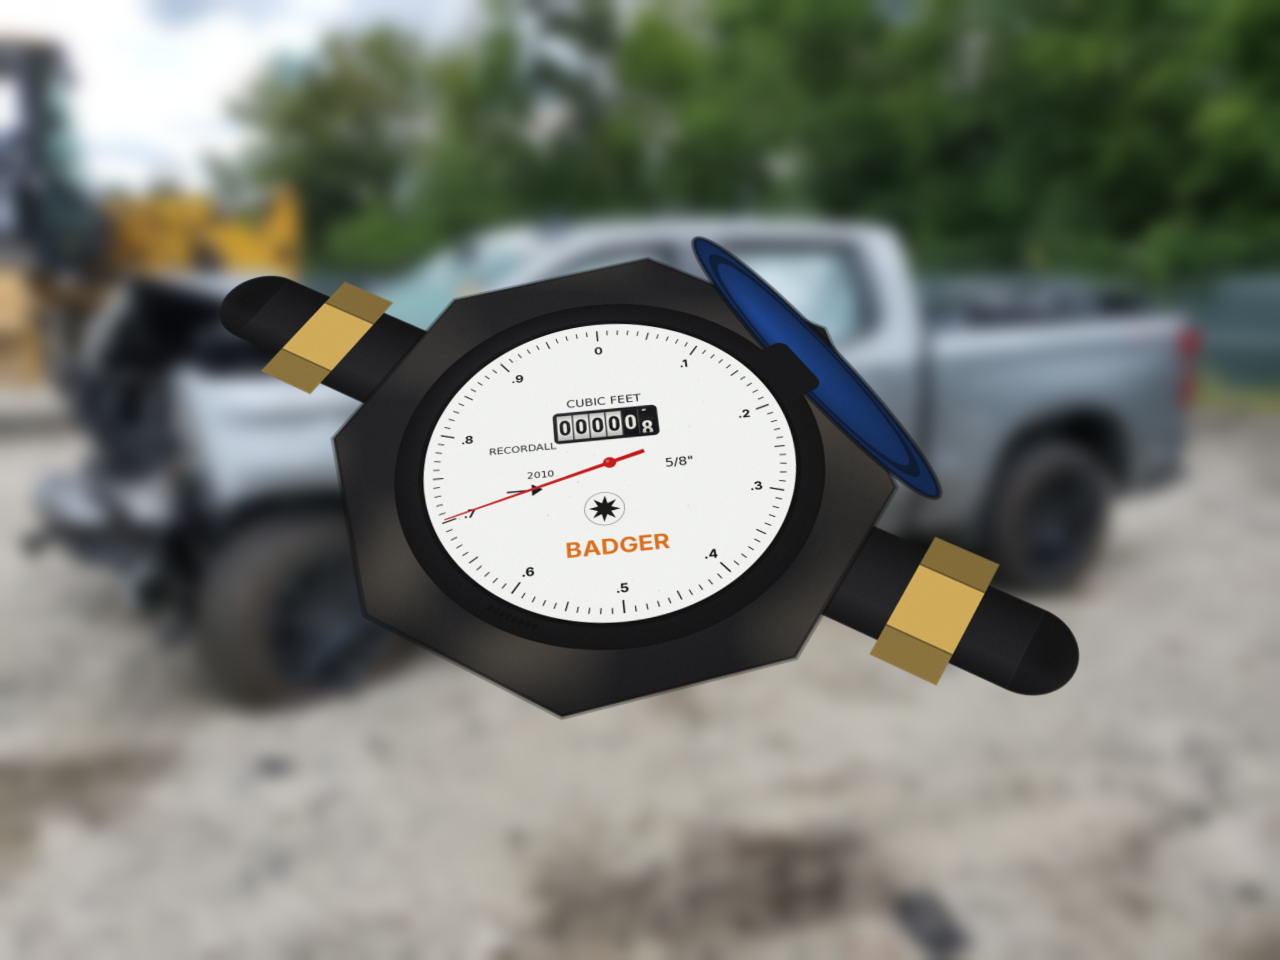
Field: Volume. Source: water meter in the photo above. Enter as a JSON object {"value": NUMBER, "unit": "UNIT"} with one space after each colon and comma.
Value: {"value": 7.70, "unit": "ft³"}
